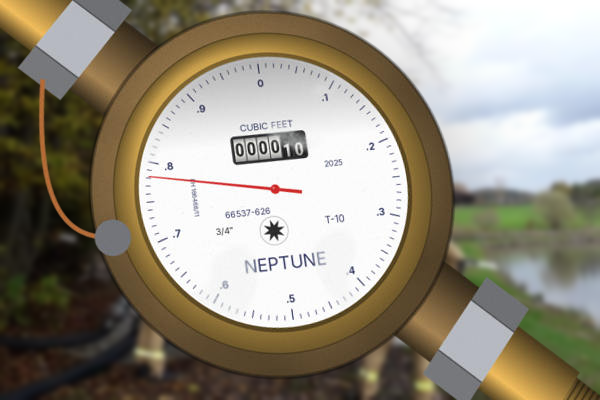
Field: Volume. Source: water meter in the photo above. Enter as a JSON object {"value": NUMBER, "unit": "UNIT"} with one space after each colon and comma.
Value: {"value": 9.78, "unit": "ft³"}
